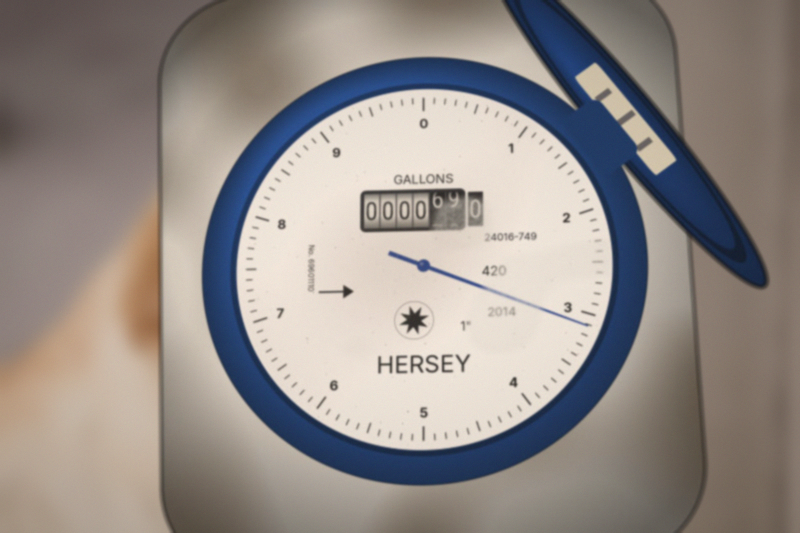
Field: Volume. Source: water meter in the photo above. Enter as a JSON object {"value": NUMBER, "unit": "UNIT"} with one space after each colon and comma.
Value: {"value": 693.1, "unit": "gal"}
